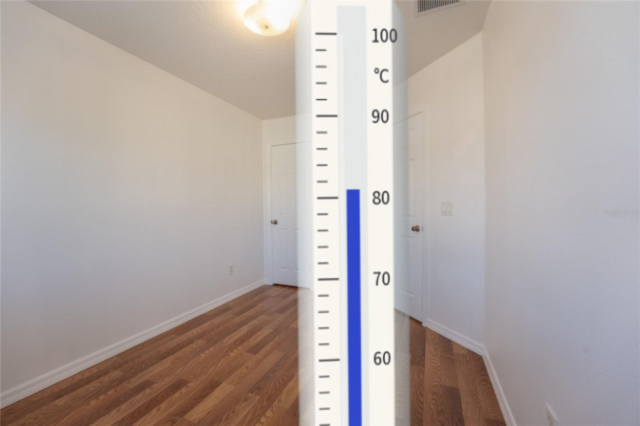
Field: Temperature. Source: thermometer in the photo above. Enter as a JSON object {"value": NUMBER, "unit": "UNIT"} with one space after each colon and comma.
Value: {"value": 81, "unit": "°C"}
